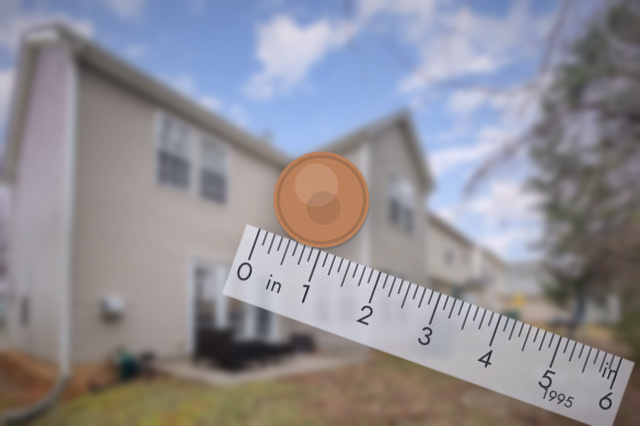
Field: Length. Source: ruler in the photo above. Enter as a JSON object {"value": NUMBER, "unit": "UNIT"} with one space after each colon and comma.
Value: {"value": 1.5, "unit": "in"}
